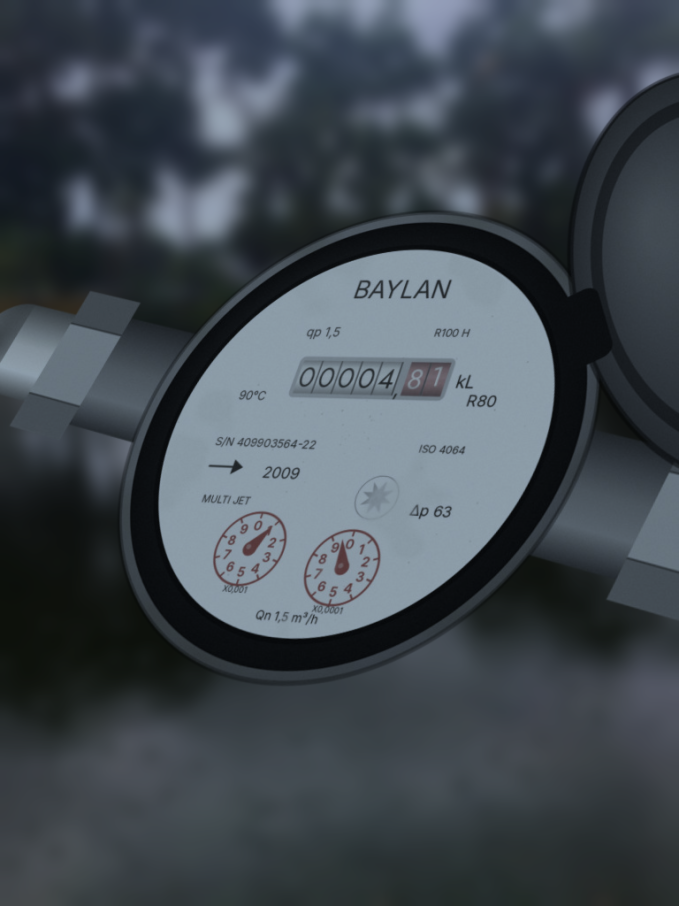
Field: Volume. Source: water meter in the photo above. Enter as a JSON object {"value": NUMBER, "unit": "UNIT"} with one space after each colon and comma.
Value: {"value": 4.8109, "unit": "kL"}
